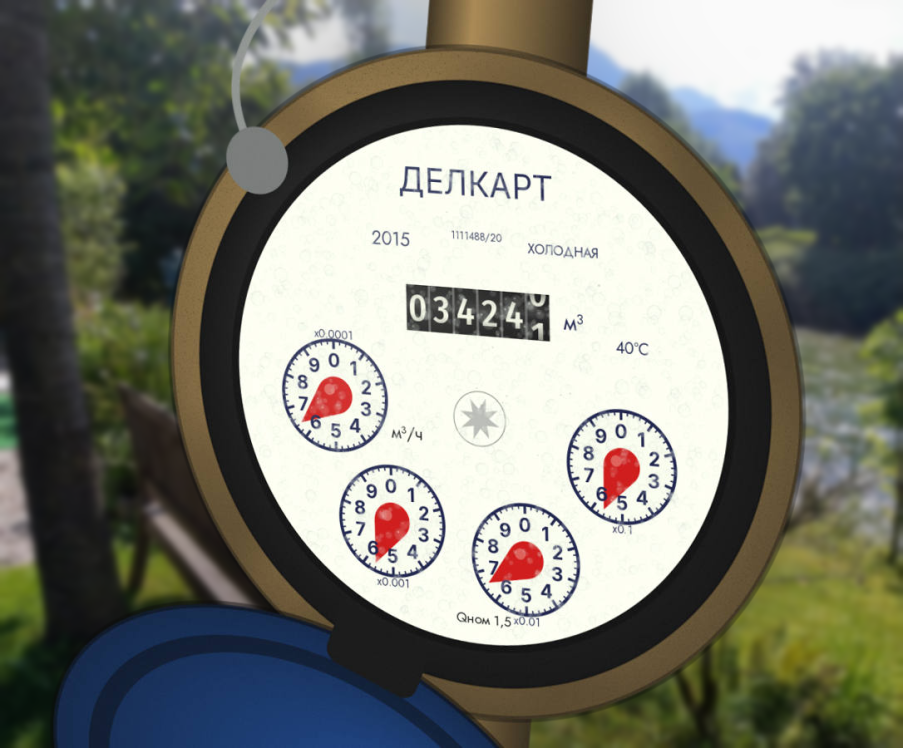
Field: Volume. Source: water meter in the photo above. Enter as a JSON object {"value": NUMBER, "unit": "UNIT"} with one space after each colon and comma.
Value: {"value": 34240.5656, "unit": "m³"}
